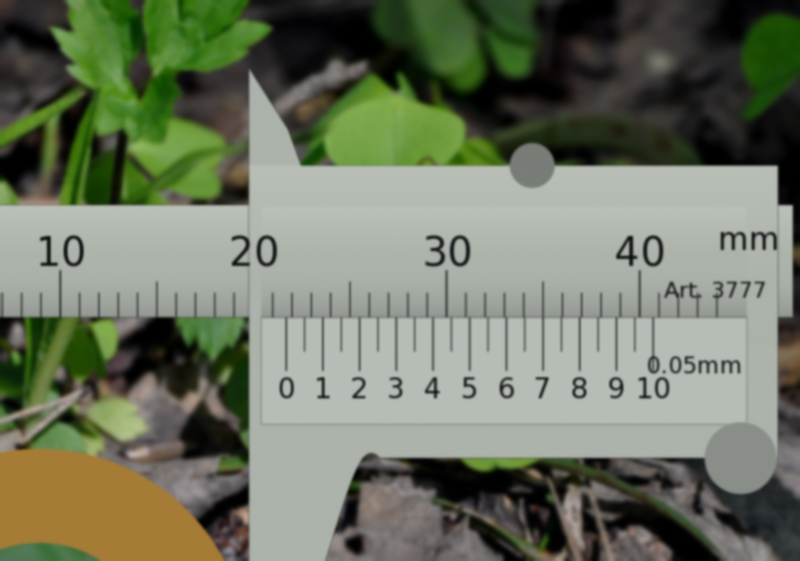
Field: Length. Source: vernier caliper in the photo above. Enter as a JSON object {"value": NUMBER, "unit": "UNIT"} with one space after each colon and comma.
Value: {"value": 21.7, "unit": "mm"}
